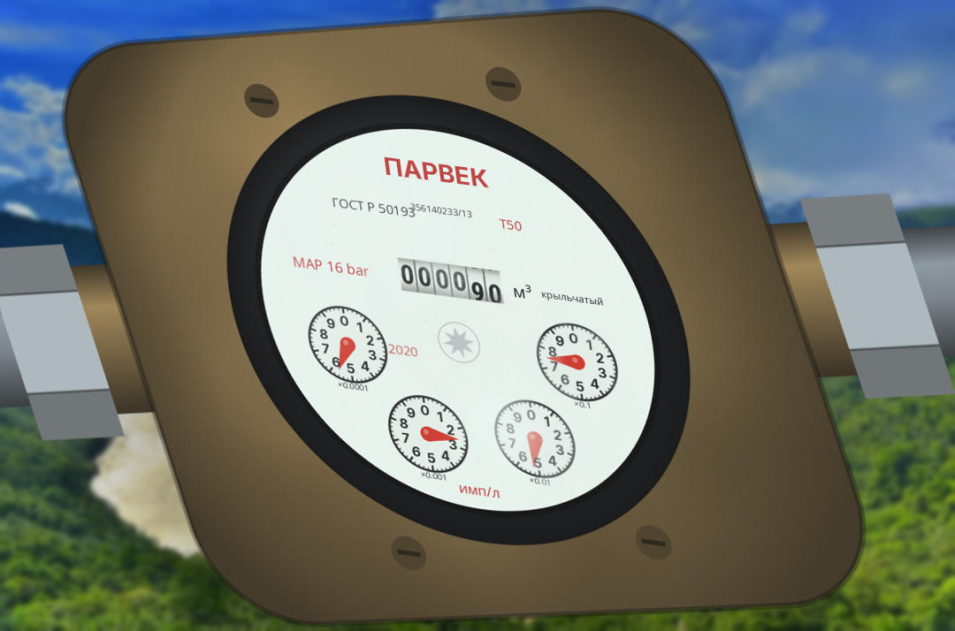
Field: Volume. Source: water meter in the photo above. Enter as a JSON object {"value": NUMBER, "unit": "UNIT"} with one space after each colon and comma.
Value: {"value": 89.7525, "unit": "m³"}
